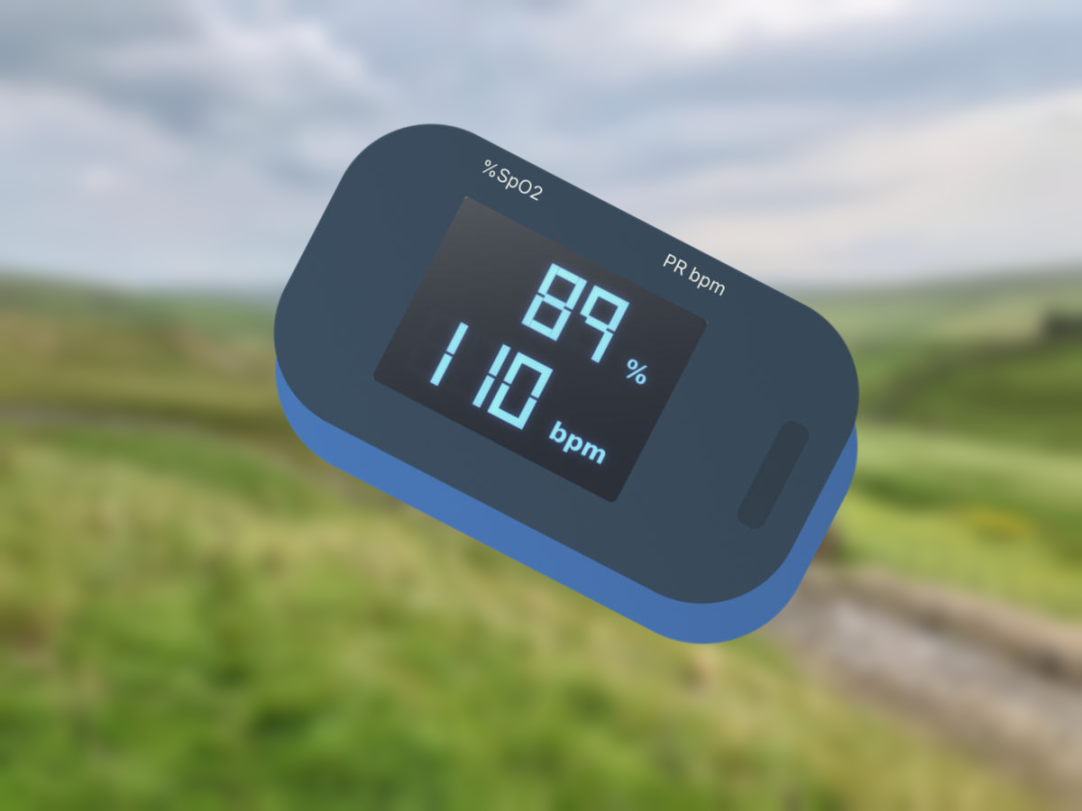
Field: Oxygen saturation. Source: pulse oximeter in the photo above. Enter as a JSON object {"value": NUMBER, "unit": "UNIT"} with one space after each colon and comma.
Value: {"value": 89, "unit": "%"}
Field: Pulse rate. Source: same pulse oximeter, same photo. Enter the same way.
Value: {"value": 110, "unit": "bpm"}
